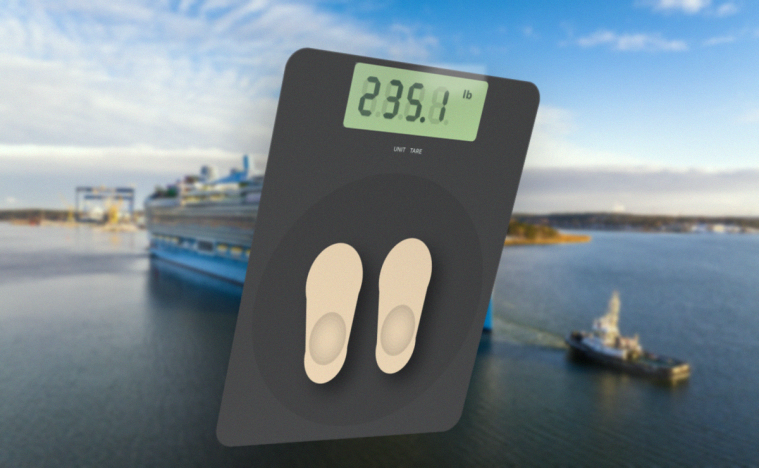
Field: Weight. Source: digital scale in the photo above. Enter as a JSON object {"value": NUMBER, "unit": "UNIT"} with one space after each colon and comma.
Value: {"value": 235.1, "unit": "lb"}
